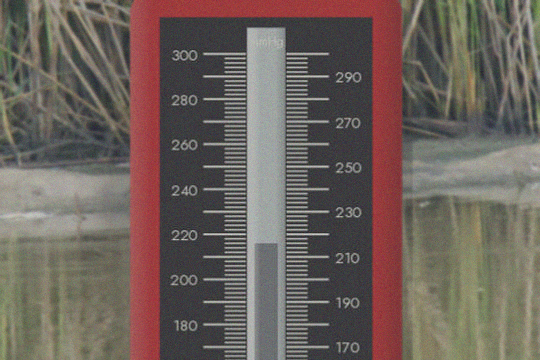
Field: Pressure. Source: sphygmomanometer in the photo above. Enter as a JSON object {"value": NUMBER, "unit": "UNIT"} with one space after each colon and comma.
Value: {"value": 216, "unit": "mmHg"}
